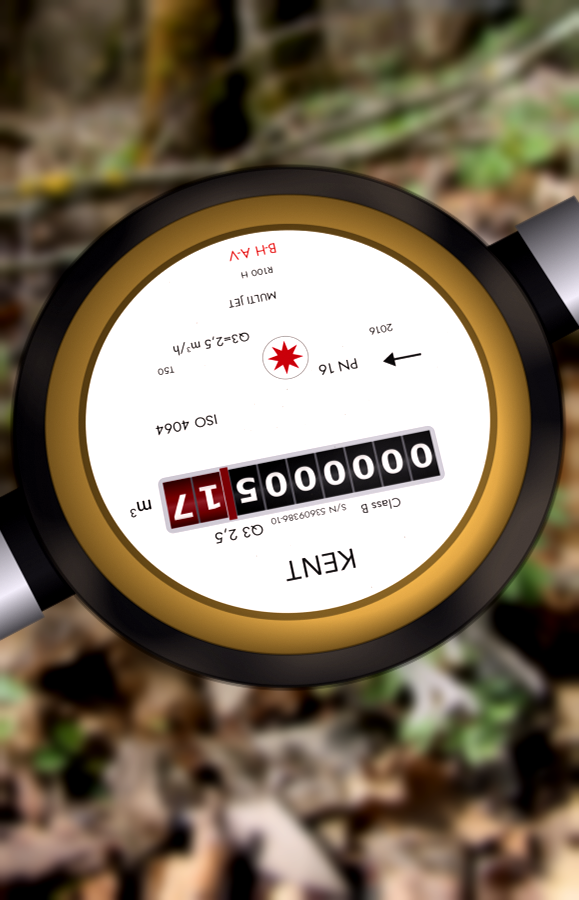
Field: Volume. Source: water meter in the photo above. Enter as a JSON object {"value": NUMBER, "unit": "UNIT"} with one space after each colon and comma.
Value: {"value": 5.17, "unit": "m³"}
